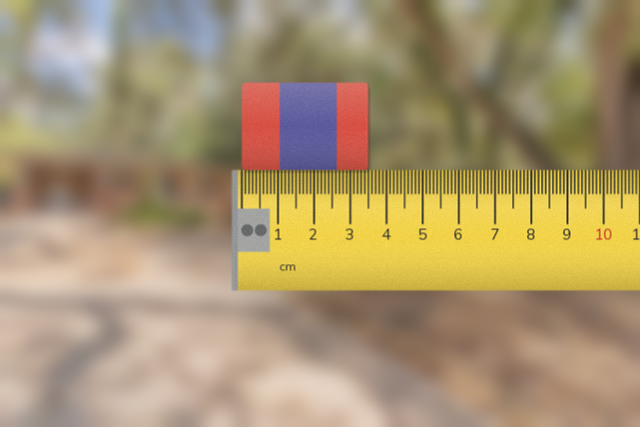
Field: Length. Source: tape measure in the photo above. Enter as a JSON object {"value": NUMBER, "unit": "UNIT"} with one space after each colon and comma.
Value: {"value": 3.5, "unit": "cm"}
